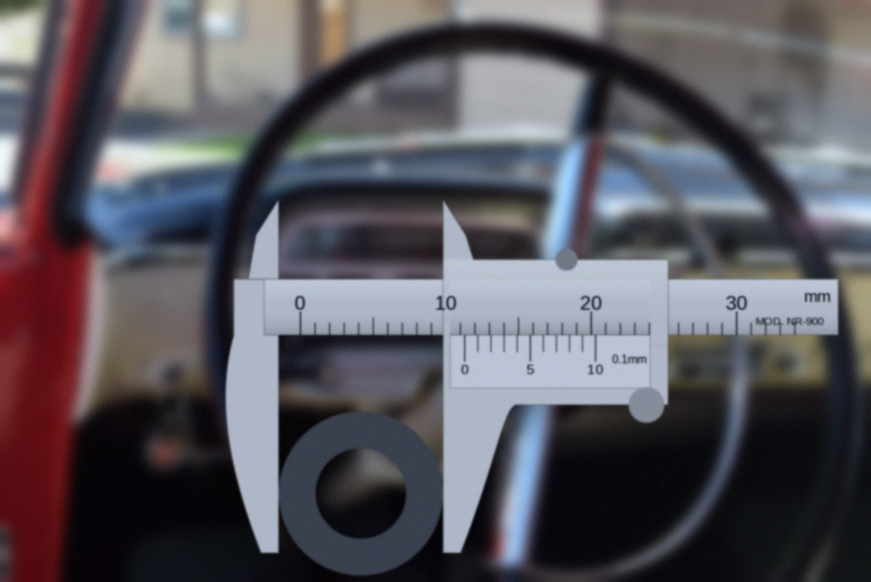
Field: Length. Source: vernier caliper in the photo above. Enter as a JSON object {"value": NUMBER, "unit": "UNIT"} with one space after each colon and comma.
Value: {"value": 11.3, "unit": "mm"}
